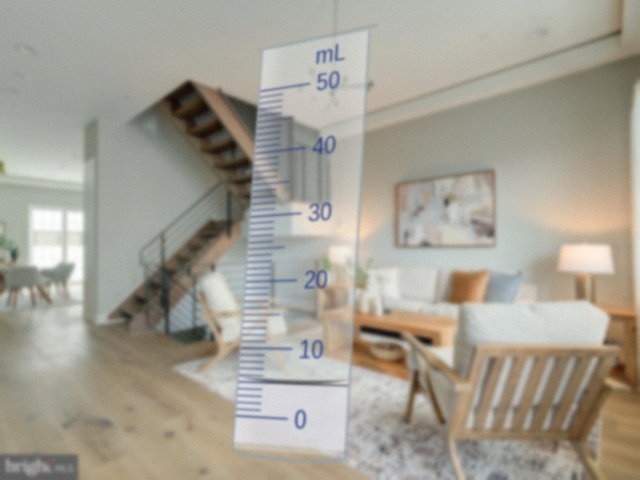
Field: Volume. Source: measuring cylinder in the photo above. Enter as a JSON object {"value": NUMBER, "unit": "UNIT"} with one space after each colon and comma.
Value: {"value": 5, "unit": "mL"}
